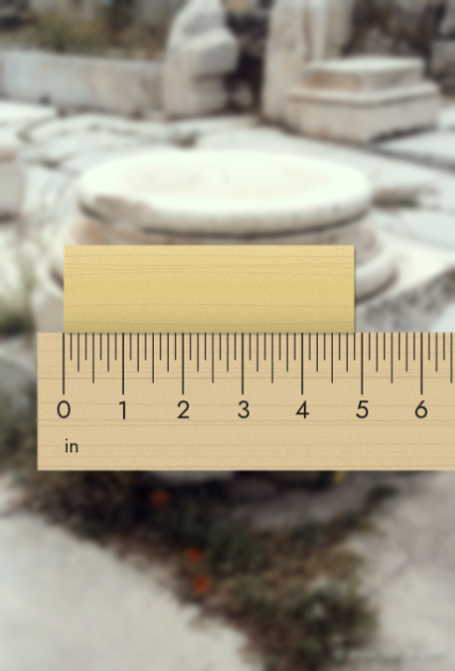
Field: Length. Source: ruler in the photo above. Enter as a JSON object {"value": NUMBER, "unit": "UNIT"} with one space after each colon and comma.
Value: {"value": 4.875, "unit": "in"}
